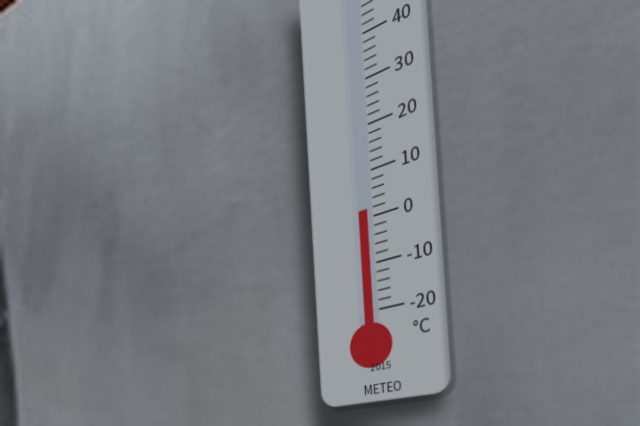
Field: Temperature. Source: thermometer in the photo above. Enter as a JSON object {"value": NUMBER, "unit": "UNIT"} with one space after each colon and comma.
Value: {"value": 2, "unit": "°C"}
